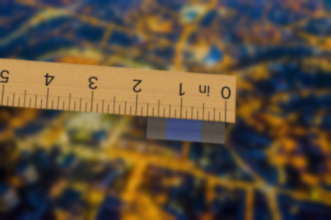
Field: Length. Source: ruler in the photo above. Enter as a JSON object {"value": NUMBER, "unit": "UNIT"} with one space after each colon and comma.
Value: {"value": 1.75, "unit": "in"}
